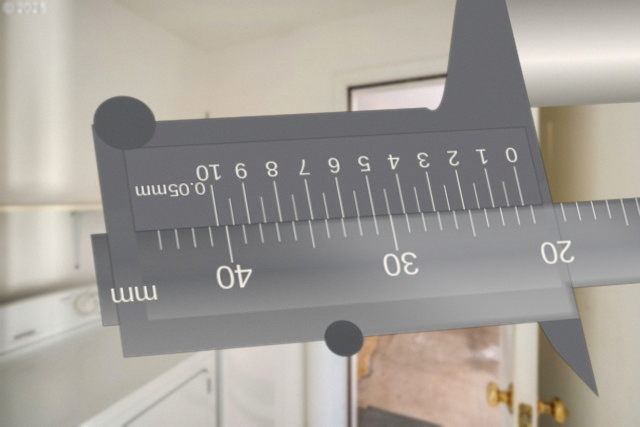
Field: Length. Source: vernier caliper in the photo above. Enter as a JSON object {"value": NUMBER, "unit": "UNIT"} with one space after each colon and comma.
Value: {"value": 21.5, "unit": "mm"}
